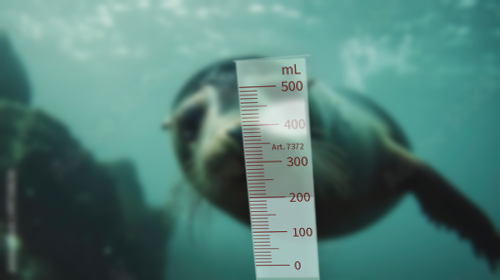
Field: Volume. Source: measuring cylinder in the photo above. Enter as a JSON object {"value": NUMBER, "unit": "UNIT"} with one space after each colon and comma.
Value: {"value": 200, "unit": "mL"}
